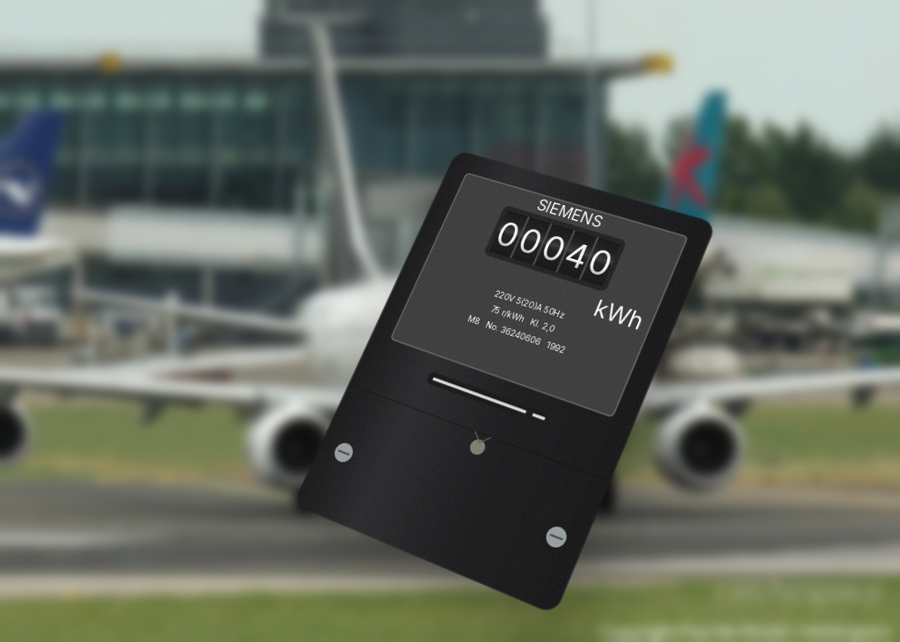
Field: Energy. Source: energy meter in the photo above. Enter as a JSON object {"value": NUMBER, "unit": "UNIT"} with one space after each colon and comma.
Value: {"value": 40, "unit": "kWh"}
